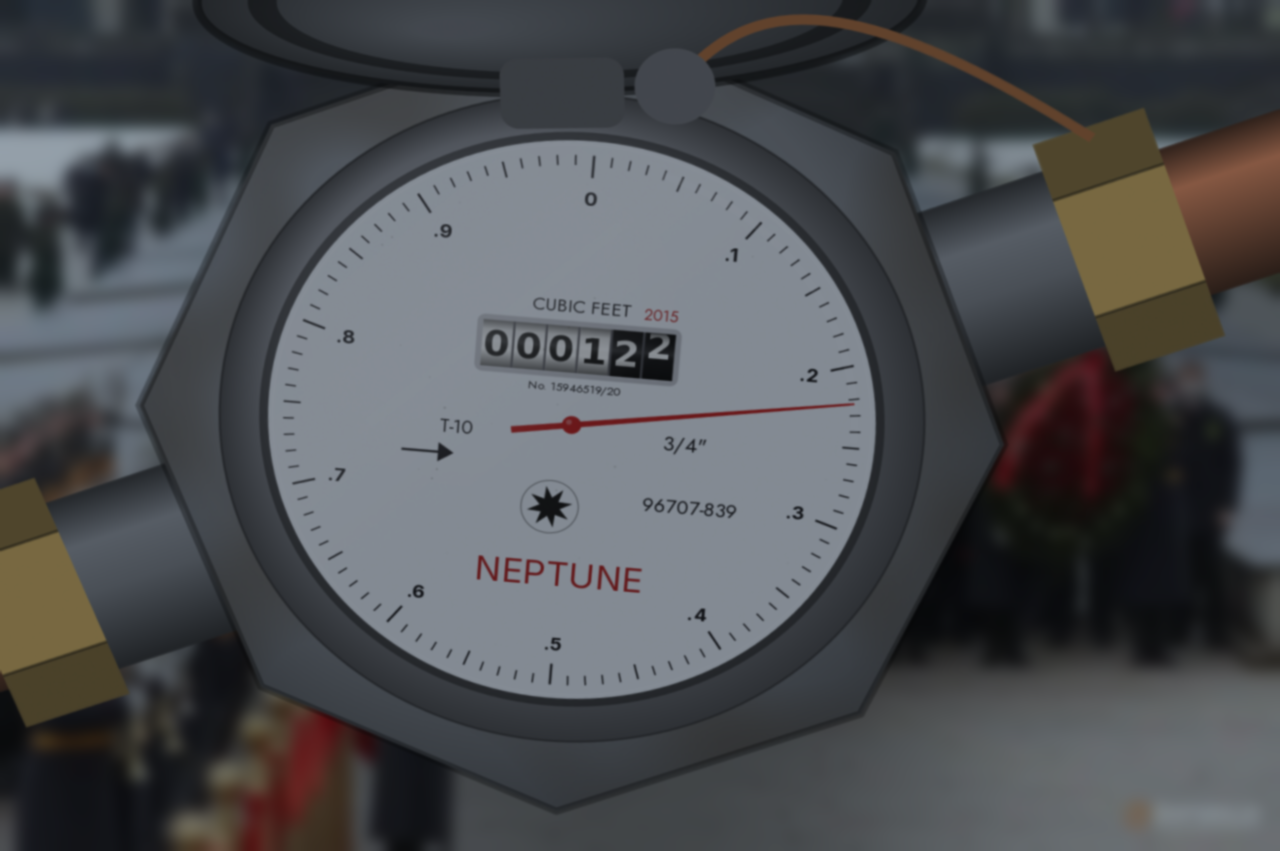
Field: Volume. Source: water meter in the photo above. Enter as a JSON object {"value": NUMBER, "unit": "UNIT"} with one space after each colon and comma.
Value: {"value": 122.22, "unit": "ft³"}
